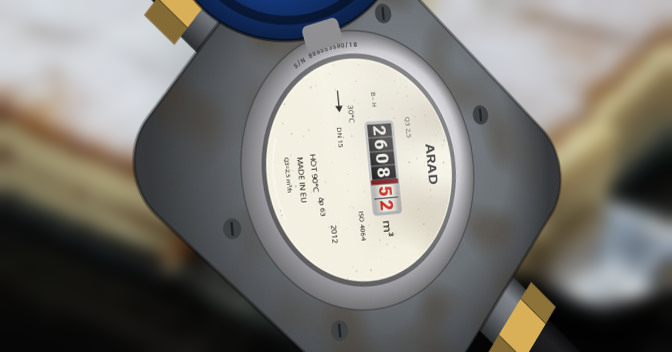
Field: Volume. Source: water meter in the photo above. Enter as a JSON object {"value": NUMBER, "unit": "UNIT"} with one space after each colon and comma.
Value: {"value": 2608.52, "unit": "m³"}
